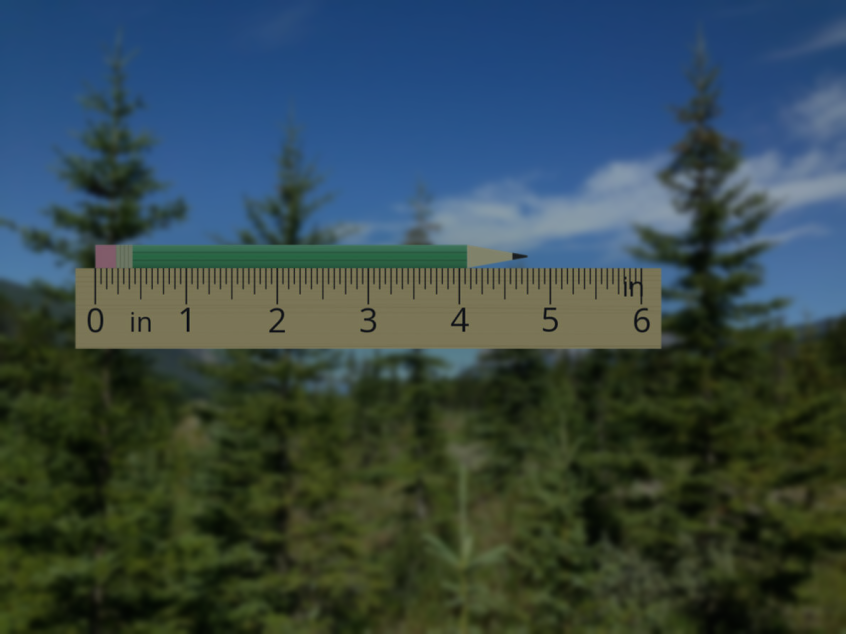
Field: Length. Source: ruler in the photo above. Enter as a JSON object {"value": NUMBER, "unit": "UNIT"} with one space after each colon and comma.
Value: {"value": 4.75, "unit": "in"}
